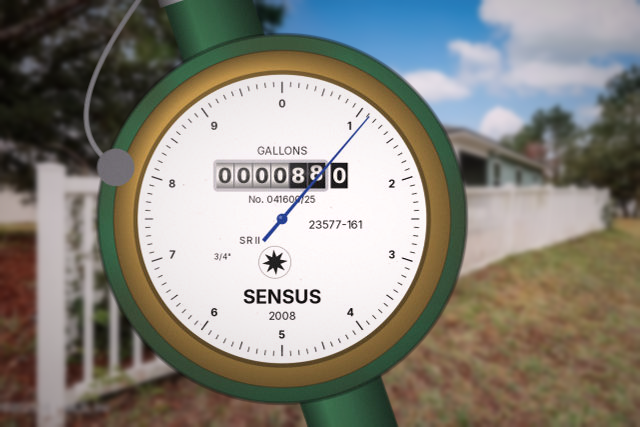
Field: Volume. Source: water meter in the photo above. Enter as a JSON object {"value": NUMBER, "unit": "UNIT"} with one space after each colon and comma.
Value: {"value": 881.1, "unit": "gal"}
